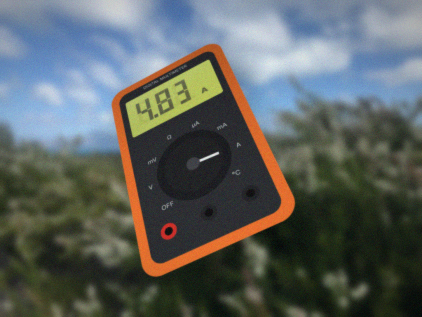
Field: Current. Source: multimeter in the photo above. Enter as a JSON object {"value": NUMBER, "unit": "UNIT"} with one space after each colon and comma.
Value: {"value": 4.83, "unit": "A"}
